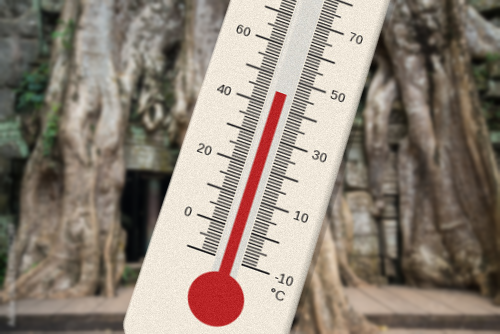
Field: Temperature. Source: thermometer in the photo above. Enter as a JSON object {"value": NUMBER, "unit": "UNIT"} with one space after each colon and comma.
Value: {"value": 45, "unit": "°C"}
